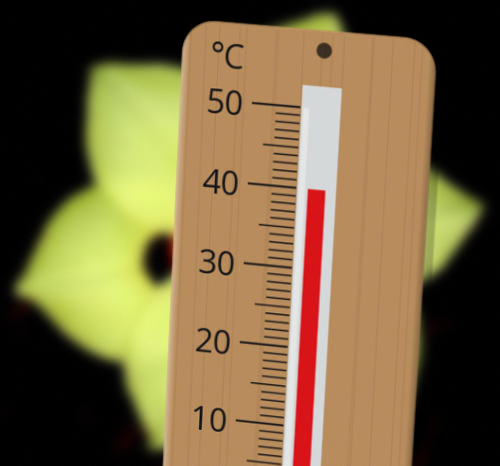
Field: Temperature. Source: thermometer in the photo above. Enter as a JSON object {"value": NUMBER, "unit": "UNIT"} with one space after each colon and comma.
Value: {"value": 40, "unit": "°C"}
